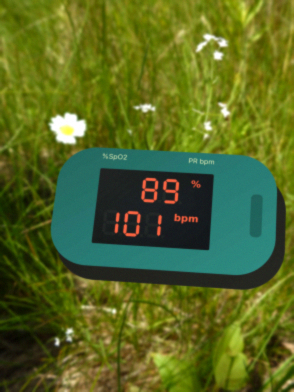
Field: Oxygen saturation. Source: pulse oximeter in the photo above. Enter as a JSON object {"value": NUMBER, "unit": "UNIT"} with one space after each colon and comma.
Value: {"value": 89, "unit": "%"}
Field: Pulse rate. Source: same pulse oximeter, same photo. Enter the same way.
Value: {"value": 101, "unit": "bpm"}
